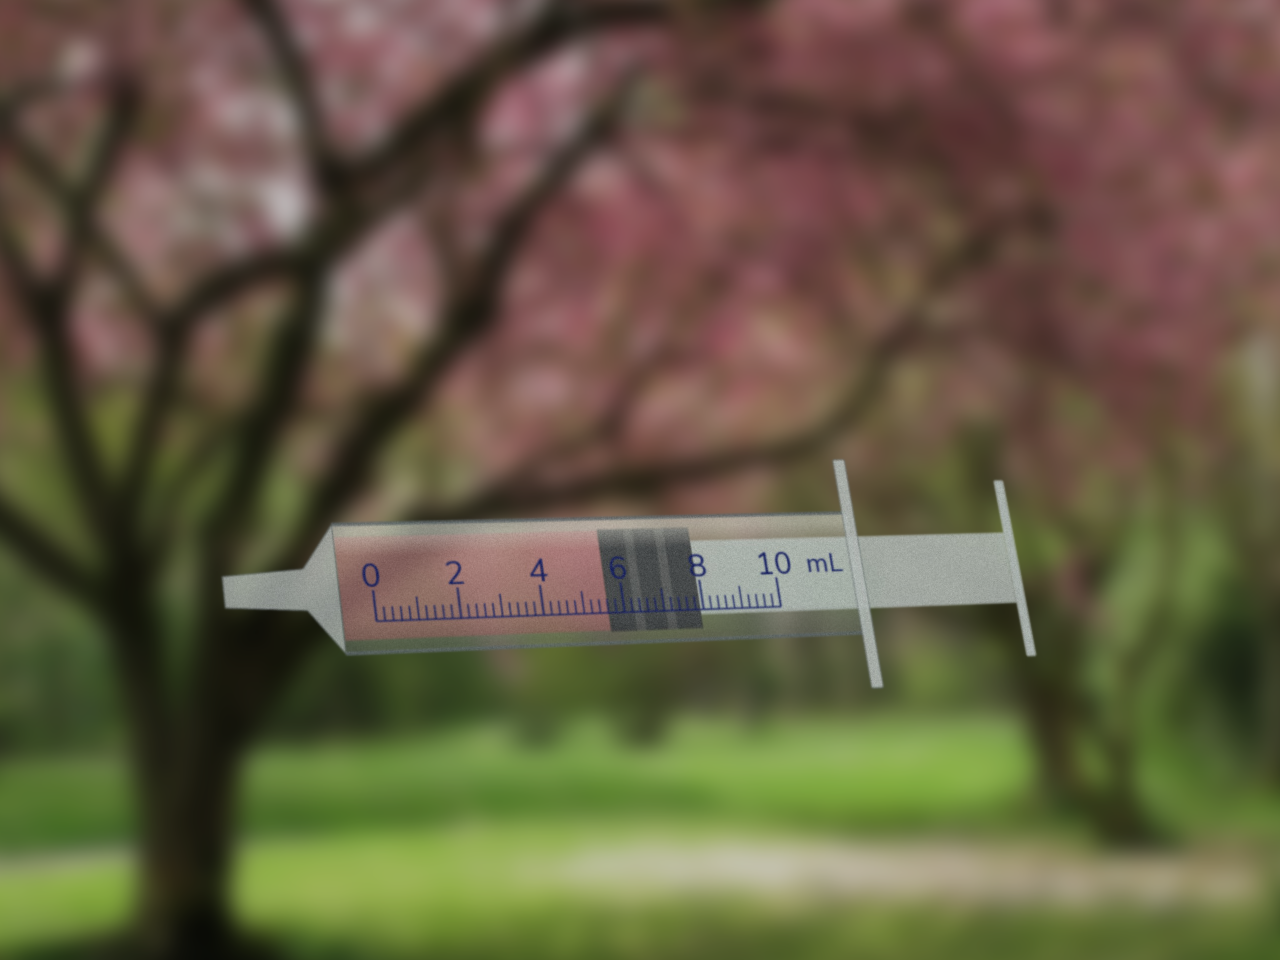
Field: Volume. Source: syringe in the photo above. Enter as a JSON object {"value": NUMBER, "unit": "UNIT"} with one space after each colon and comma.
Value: {"value": 5.6, "unit": "mL"}
